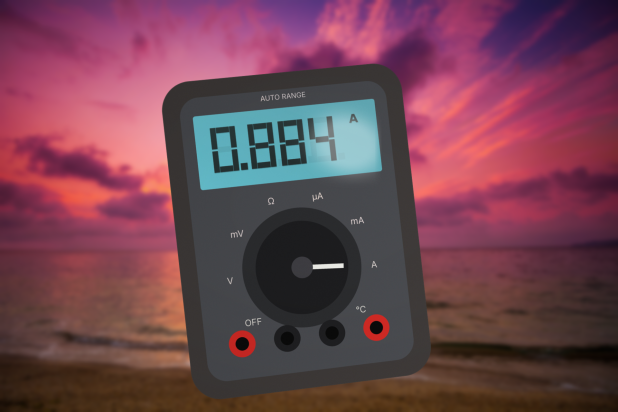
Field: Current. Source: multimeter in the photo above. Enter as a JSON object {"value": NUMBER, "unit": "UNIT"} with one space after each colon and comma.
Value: {"value": 0.884, "unit": "A"}
